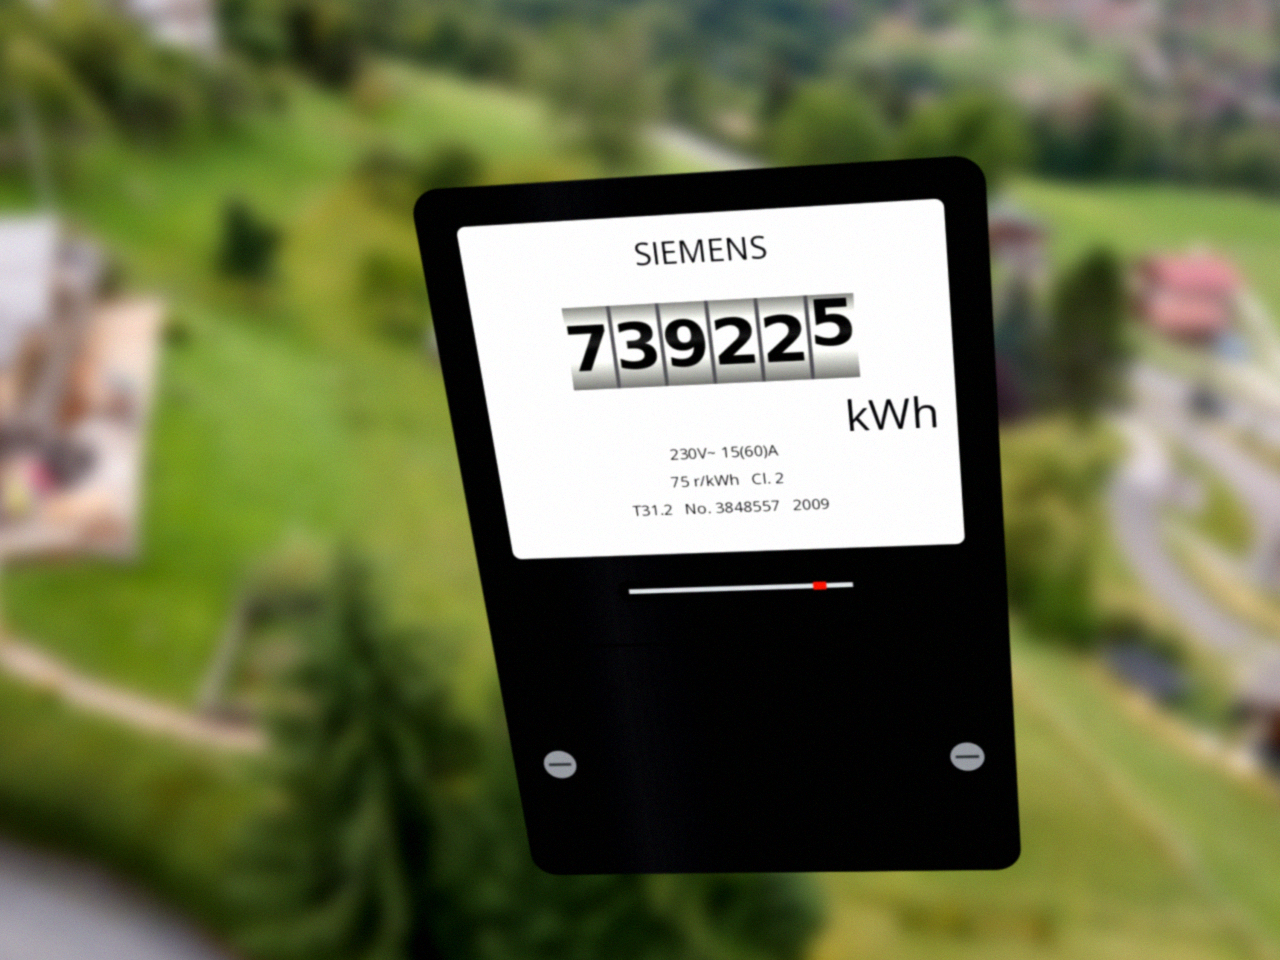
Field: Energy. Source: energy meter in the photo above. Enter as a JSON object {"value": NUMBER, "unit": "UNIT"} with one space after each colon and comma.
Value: {"value": 739225, "unit": "kWh"}
